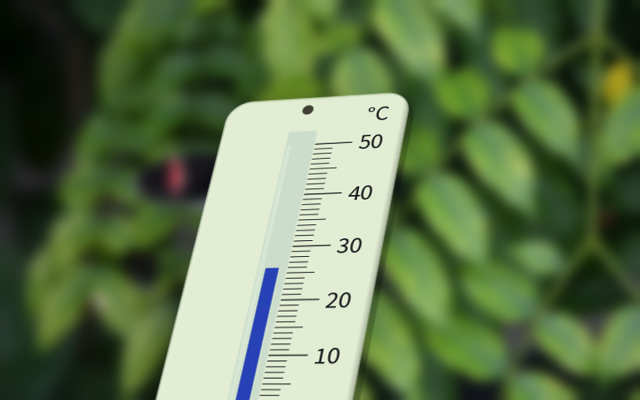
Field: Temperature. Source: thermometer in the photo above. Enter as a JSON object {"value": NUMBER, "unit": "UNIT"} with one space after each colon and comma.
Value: {"value": 26, "unit": "°C"}
